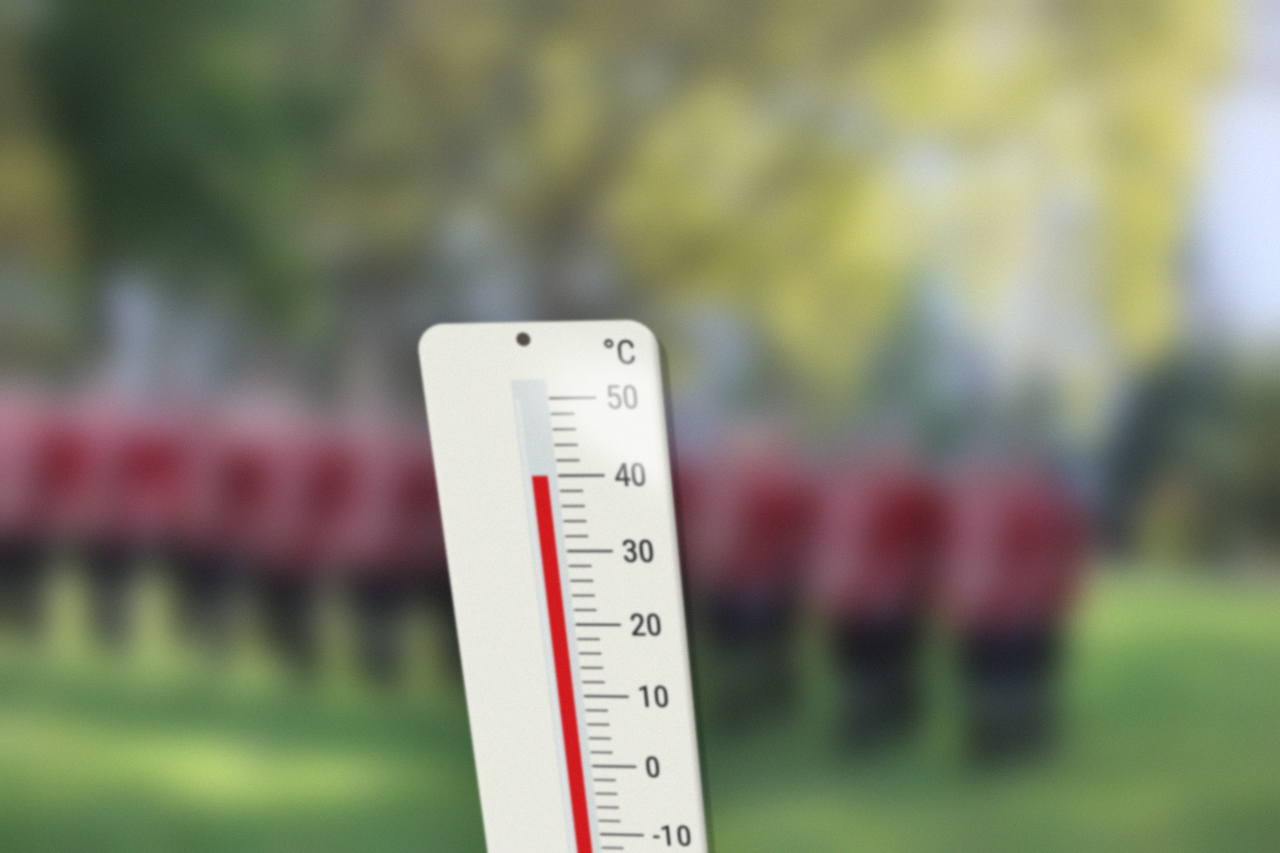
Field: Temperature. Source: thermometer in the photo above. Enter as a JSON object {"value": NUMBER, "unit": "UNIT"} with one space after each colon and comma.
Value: {"value": 40, "unit": "°C"}
